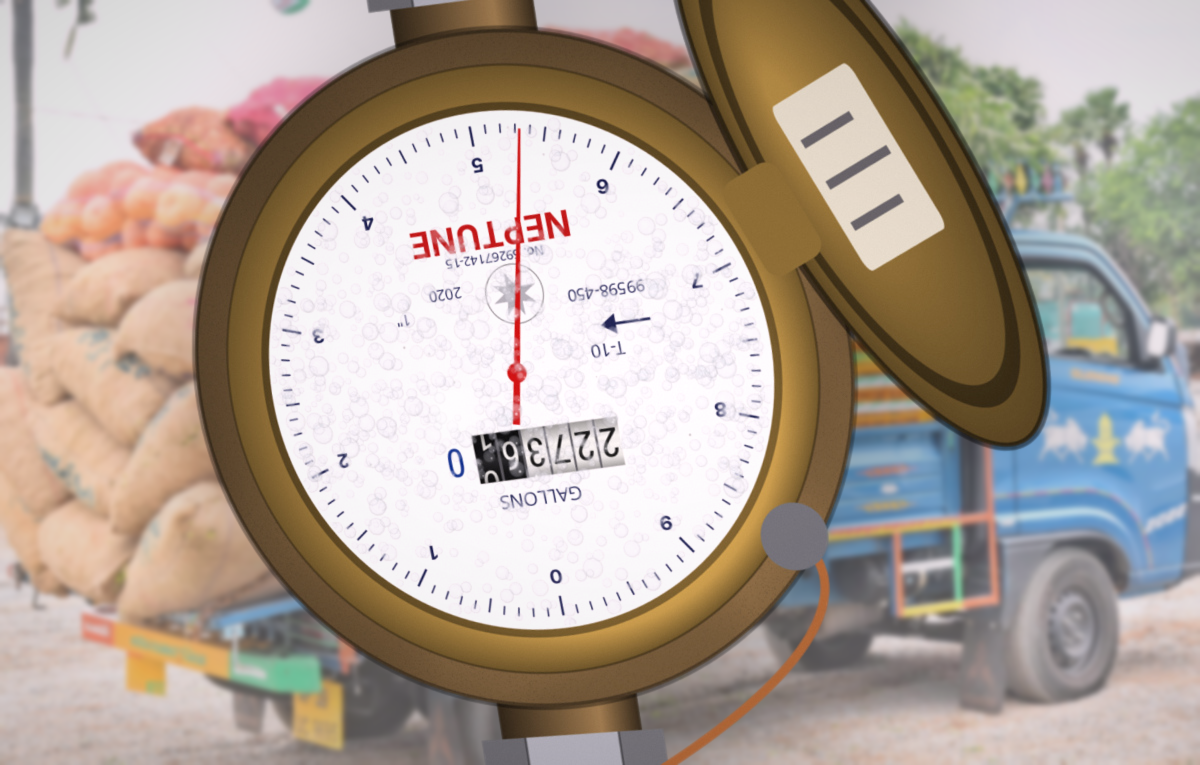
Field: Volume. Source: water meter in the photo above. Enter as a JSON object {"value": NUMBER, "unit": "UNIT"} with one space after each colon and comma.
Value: {"value": 2273605.3, "unit": "gal"}
